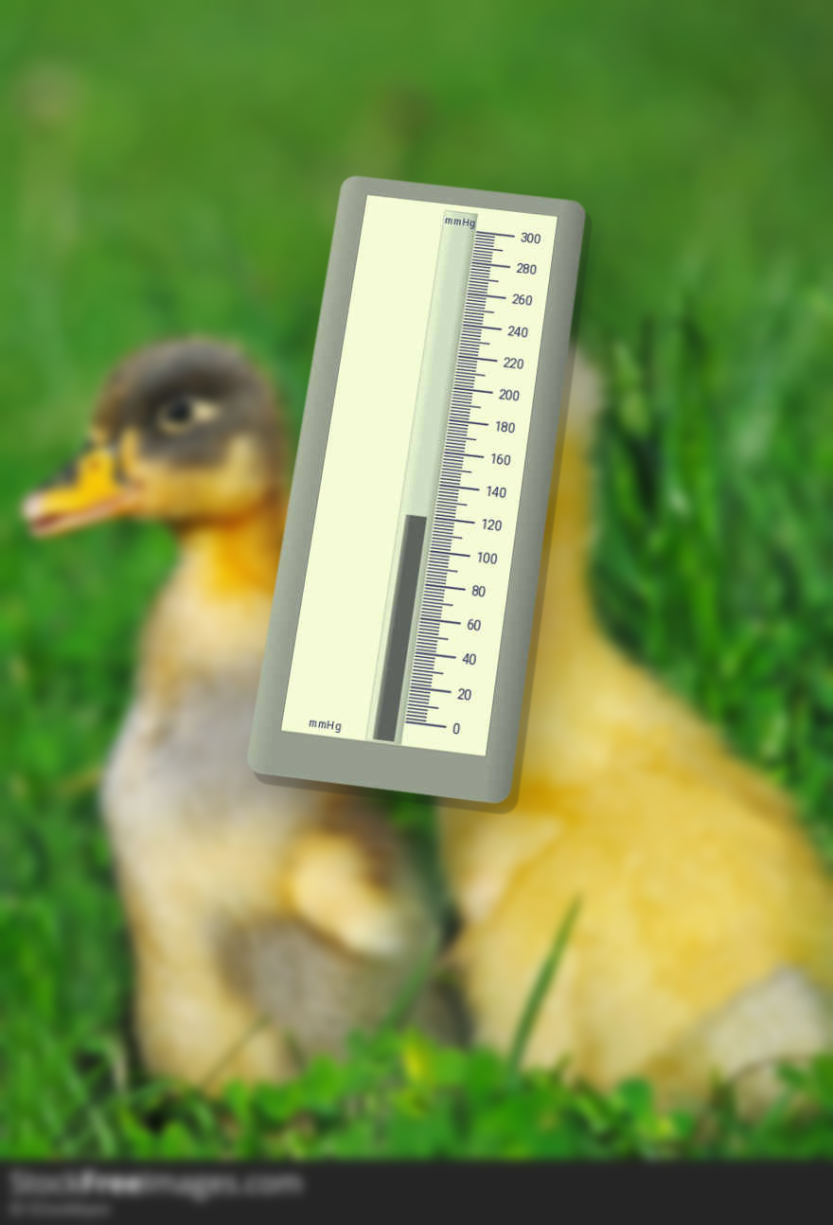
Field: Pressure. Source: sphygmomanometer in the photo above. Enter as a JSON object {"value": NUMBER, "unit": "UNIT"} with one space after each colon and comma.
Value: {"value": 120, "unit": "mmHg"}
